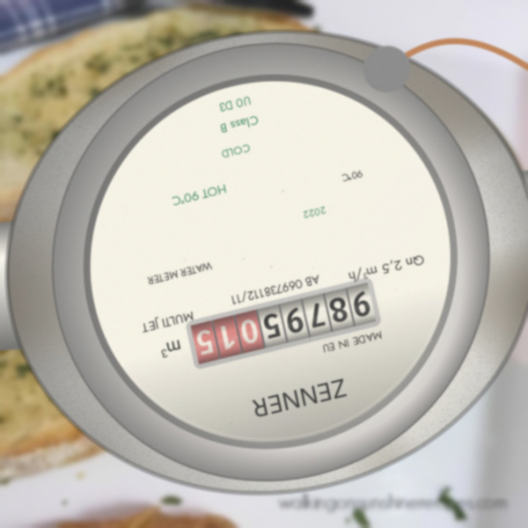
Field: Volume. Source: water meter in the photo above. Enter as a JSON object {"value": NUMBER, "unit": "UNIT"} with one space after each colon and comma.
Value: {"value": 98795.015, "unit": "m³"}
